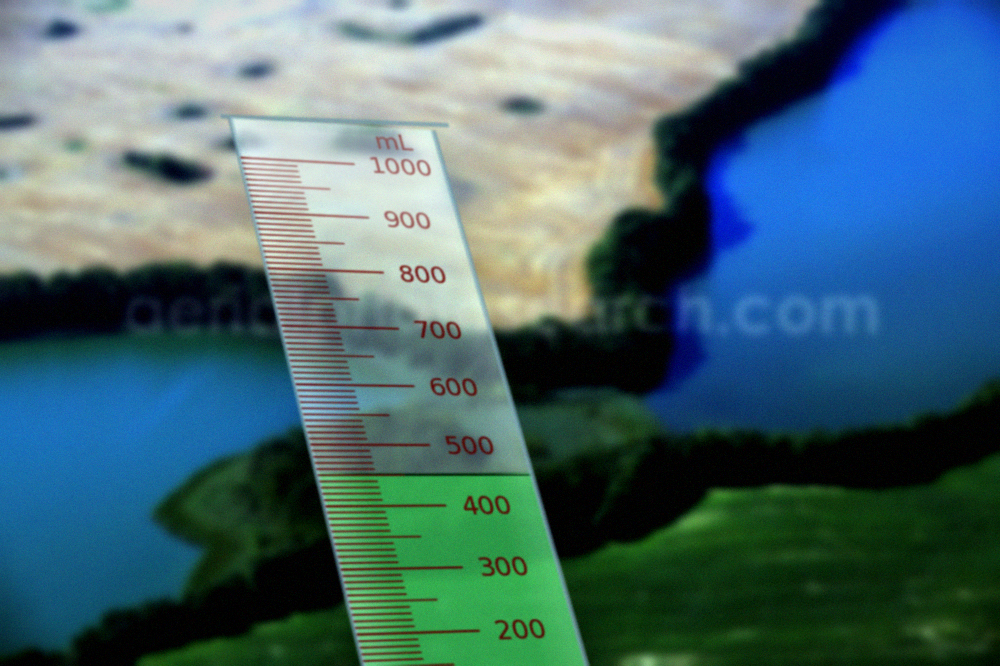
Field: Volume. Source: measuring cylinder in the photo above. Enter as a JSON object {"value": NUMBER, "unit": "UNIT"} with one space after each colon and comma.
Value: {"value": 450, "unit": "mL"}
